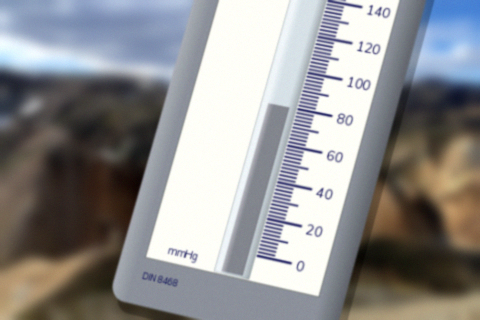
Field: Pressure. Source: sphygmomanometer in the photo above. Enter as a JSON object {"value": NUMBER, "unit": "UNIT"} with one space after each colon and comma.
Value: {"value": 80, "unit": "mmHg"}
